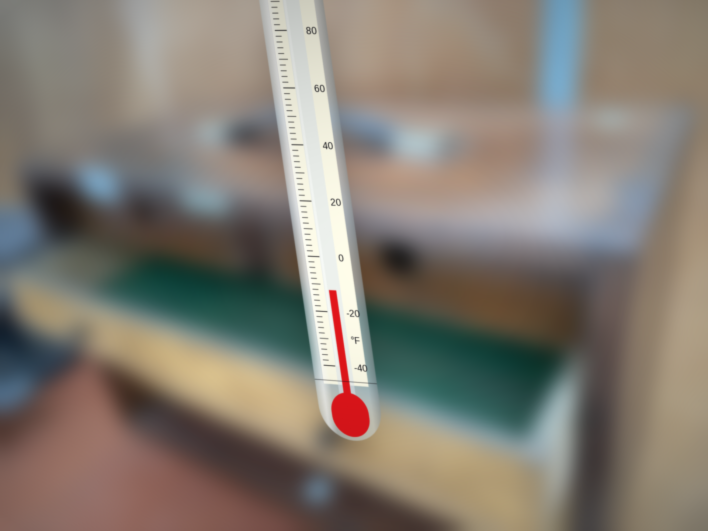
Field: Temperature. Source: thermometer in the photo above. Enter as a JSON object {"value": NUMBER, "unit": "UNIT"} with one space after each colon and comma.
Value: {"value": -12, "unit": "°F"}
